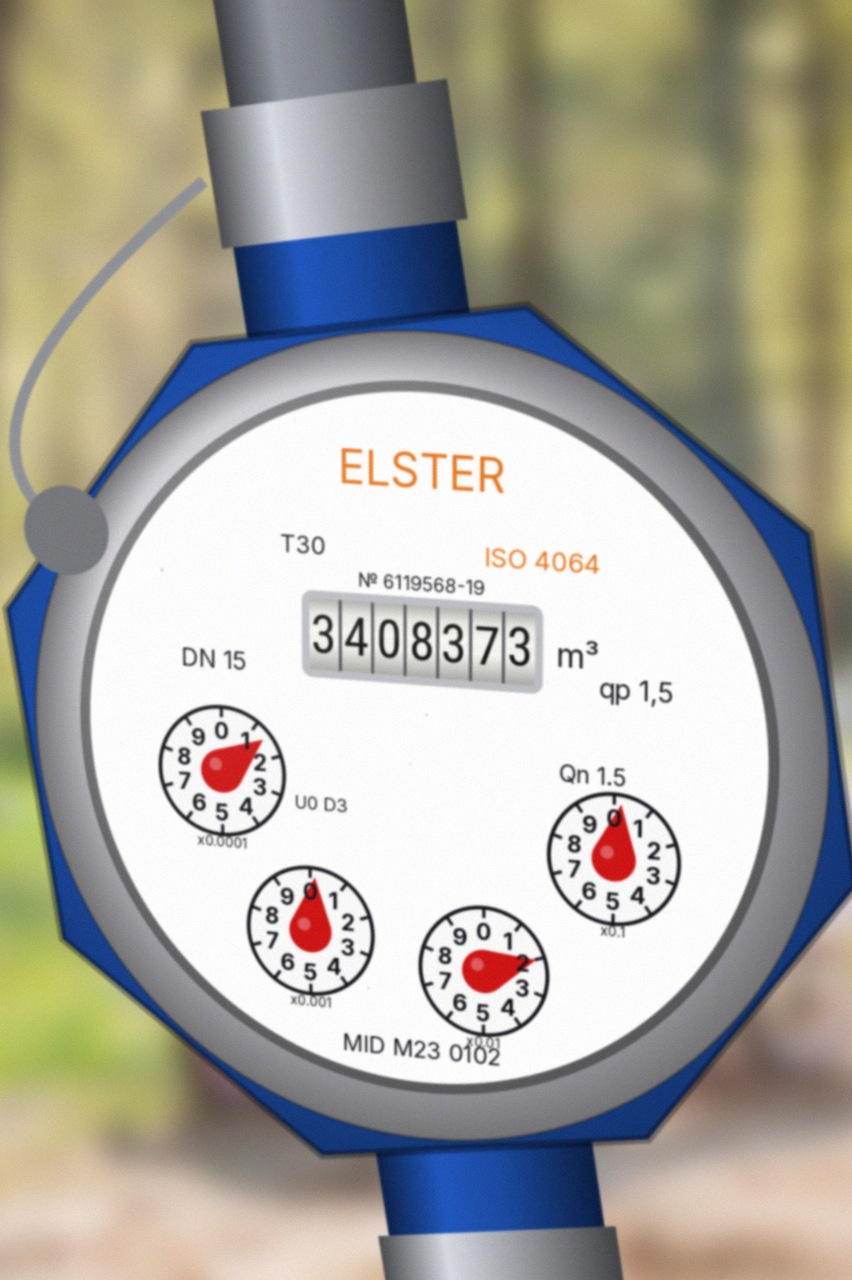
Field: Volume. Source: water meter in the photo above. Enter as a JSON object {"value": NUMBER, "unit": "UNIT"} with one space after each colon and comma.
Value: {"value": 3408373.0201, "unit": "m³"}
